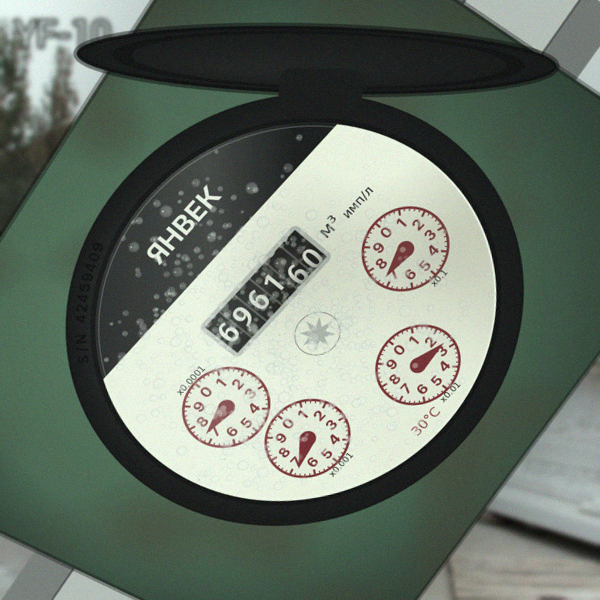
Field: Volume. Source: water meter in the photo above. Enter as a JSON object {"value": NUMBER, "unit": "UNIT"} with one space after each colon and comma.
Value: {"value": 696159.7267, "unit": "m³"}
